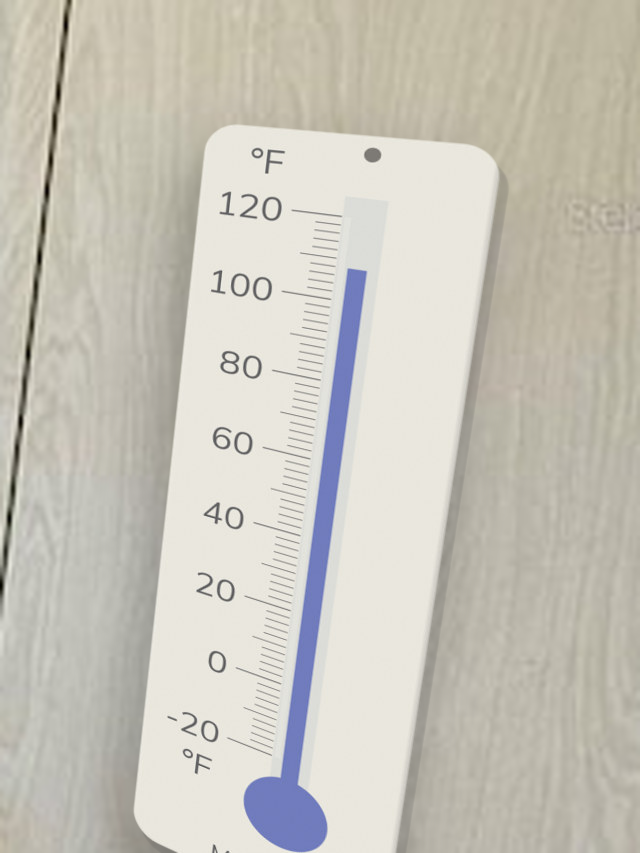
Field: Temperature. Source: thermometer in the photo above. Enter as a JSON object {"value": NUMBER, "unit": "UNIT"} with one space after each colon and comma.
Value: {"value": 108, "unit": "°F"}
